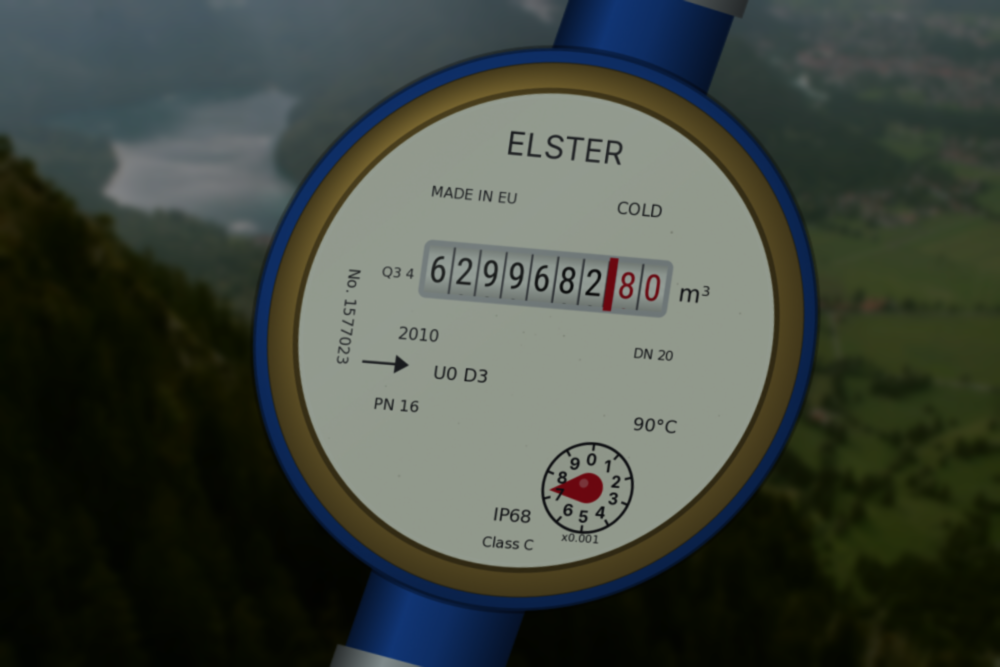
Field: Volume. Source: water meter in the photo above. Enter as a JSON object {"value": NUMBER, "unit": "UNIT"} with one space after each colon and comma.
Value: {"value": 6299682.807, "unit": "m³"}
